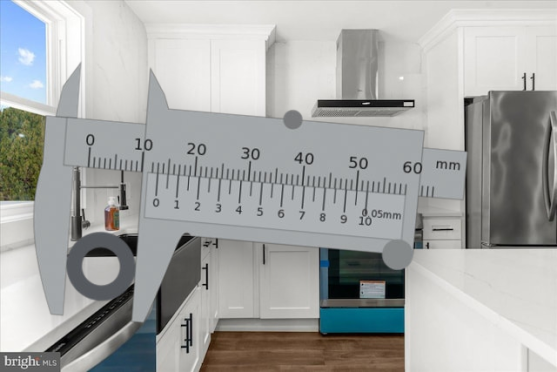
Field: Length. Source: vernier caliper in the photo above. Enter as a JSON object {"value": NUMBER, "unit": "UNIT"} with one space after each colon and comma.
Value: {"value": 13.0, "unit": "mm"}
